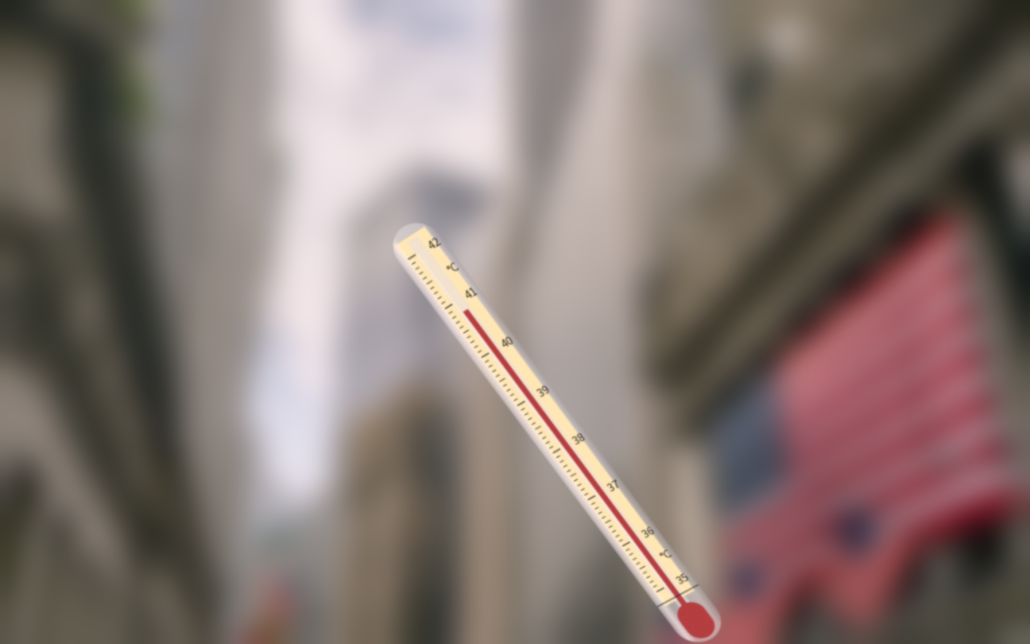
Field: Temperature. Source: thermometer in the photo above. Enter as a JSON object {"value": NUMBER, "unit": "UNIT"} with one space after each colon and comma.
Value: {"value": 40.8, "unit": "°C"}
